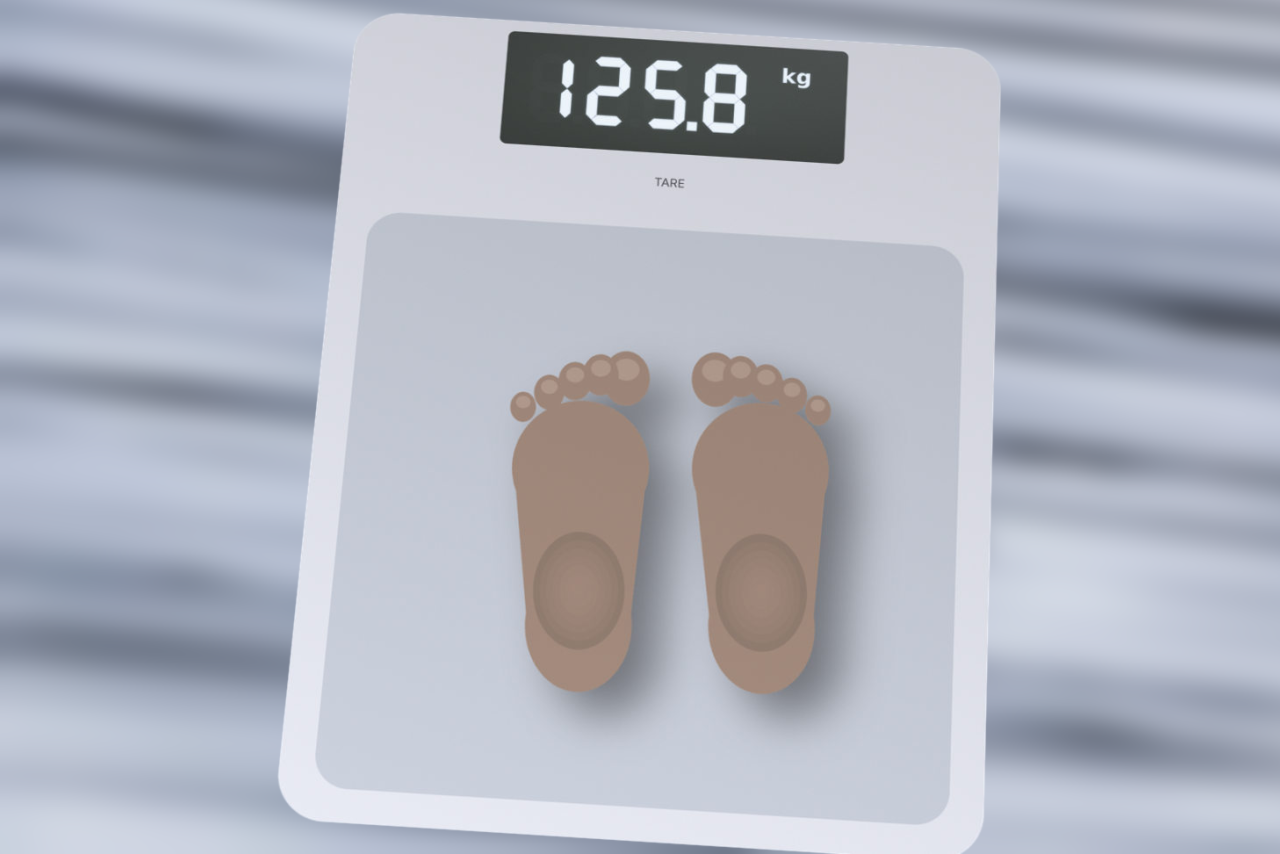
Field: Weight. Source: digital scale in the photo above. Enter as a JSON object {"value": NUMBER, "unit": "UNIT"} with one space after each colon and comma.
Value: {"value": 125.8, "unit": "kg"}
